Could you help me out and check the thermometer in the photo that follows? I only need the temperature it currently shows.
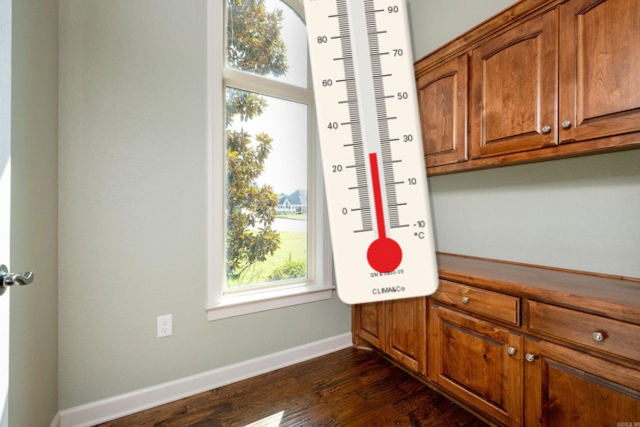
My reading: 25 °C
